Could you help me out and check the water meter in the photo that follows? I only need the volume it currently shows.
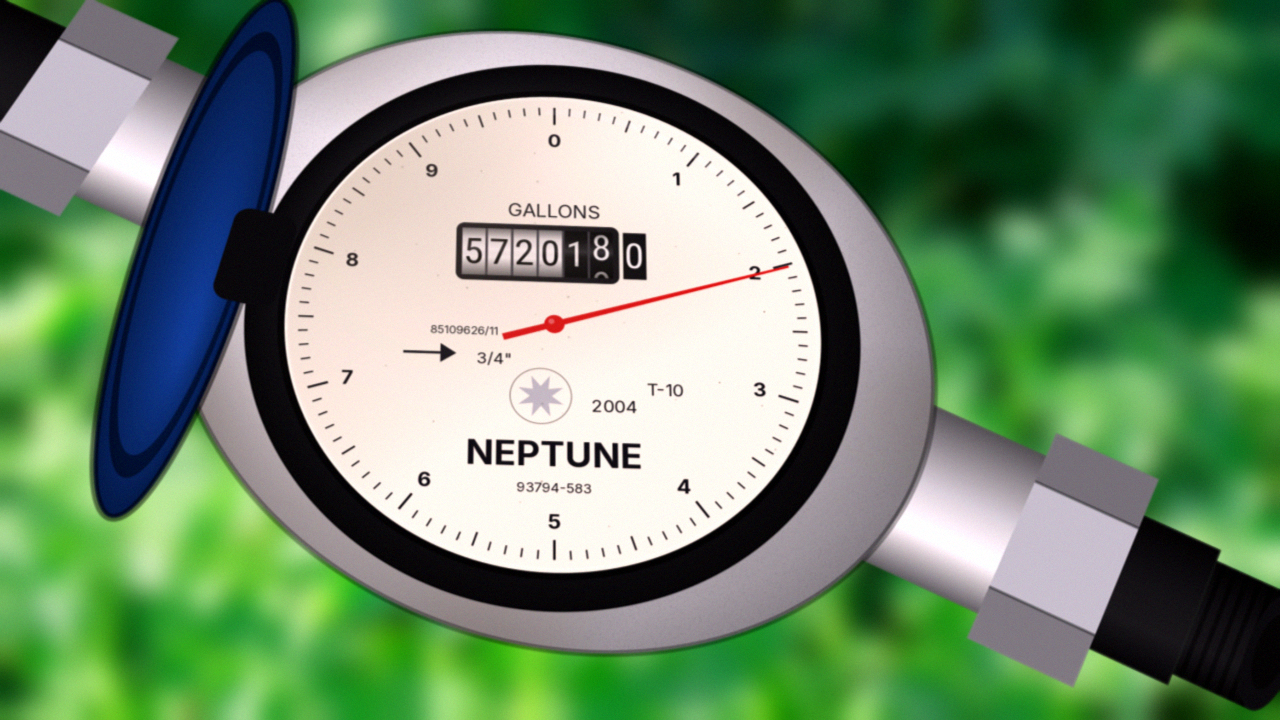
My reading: 5720182.0 gal
